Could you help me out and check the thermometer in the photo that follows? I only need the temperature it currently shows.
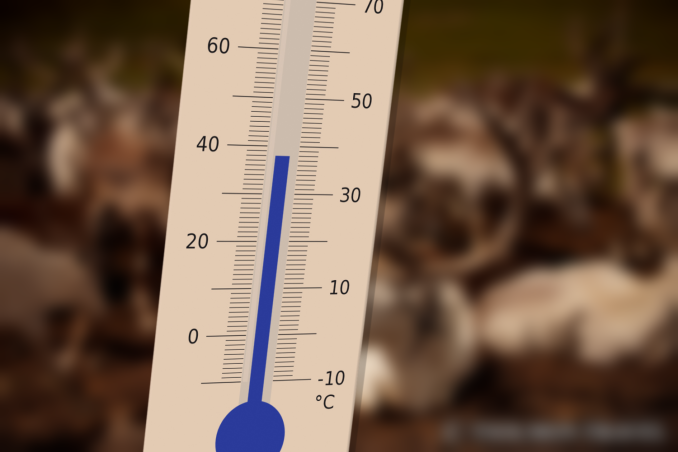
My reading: 38 °C
